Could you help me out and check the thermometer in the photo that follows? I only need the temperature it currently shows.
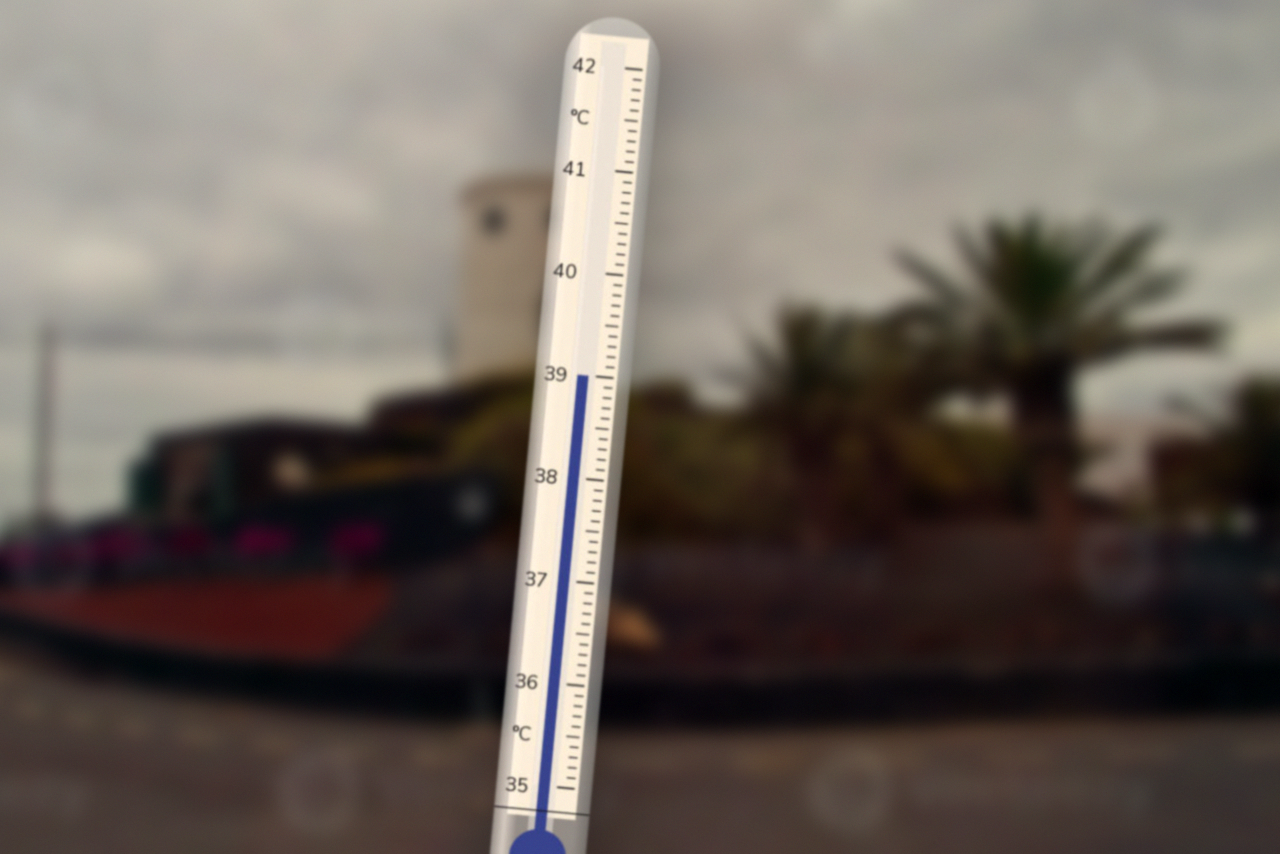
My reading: 39 °C
